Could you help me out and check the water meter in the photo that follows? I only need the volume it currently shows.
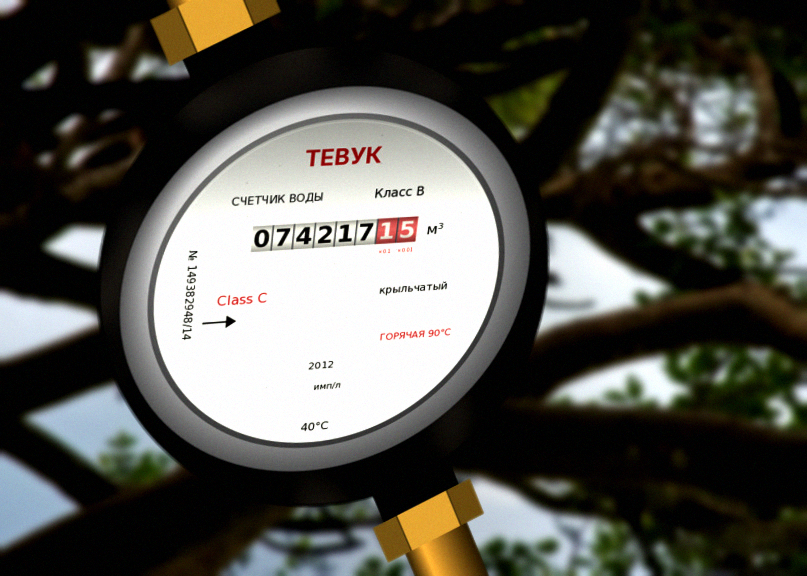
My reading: 74217.15 m³
